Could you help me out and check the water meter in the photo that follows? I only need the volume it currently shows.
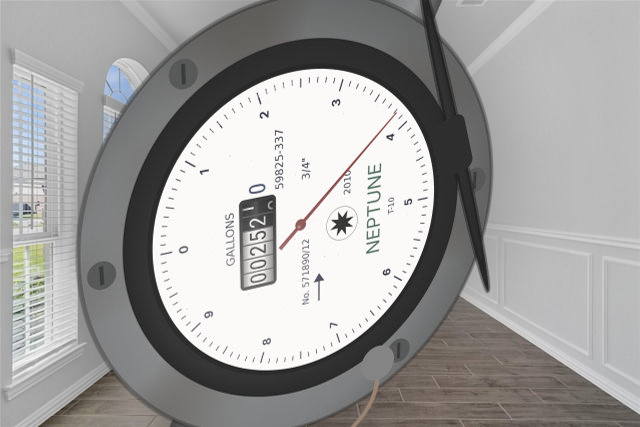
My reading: 25213.8 gal
